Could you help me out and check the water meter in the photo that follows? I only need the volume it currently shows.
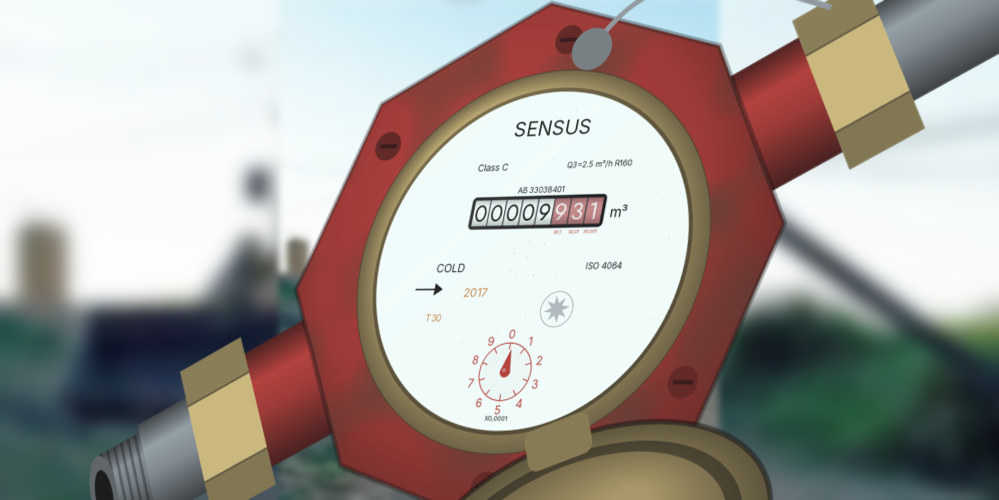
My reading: 9.9310 m³
